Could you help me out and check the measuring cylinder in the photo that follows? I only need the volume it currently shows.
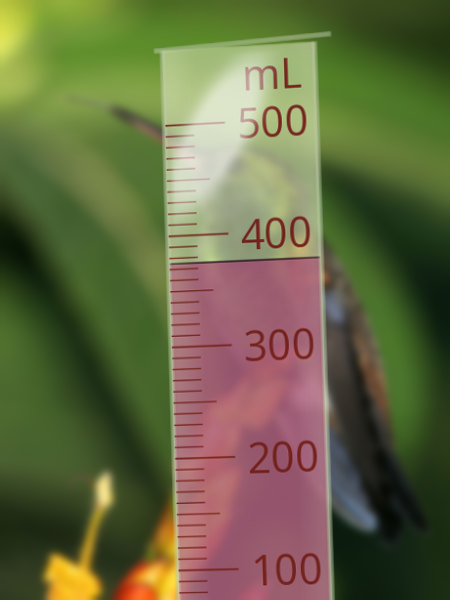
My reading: 375 mL
